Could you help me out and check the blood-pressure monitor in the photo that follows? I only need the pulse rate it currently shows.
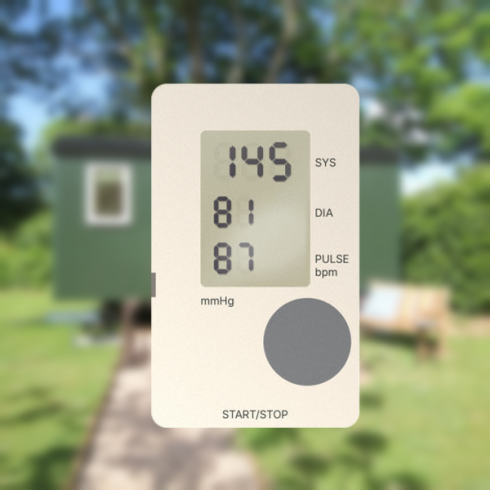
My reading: 87 bpm
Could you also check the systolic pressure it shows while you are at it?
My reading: 145 mmHg
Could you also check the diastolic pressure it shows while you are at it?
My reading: 81 mmHg
